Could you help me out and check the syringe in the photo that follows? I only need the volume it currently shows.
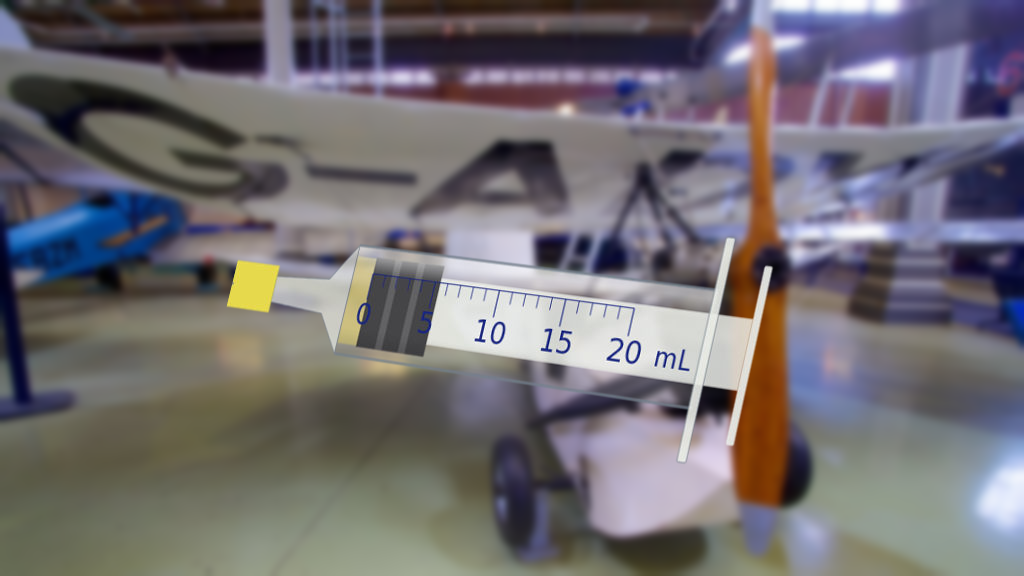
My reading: 0 mL
